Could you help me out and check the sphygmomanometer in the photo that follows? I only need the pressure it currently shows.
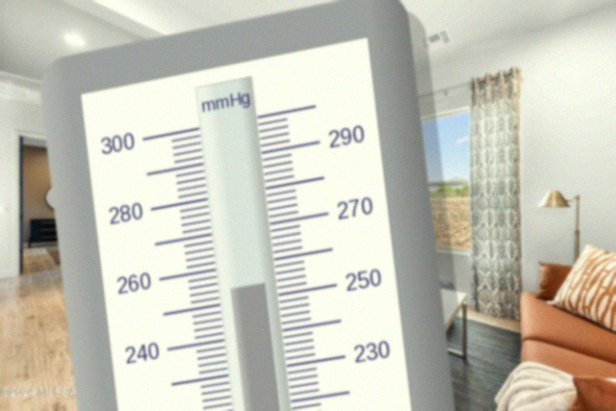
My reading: 254 mmHg
